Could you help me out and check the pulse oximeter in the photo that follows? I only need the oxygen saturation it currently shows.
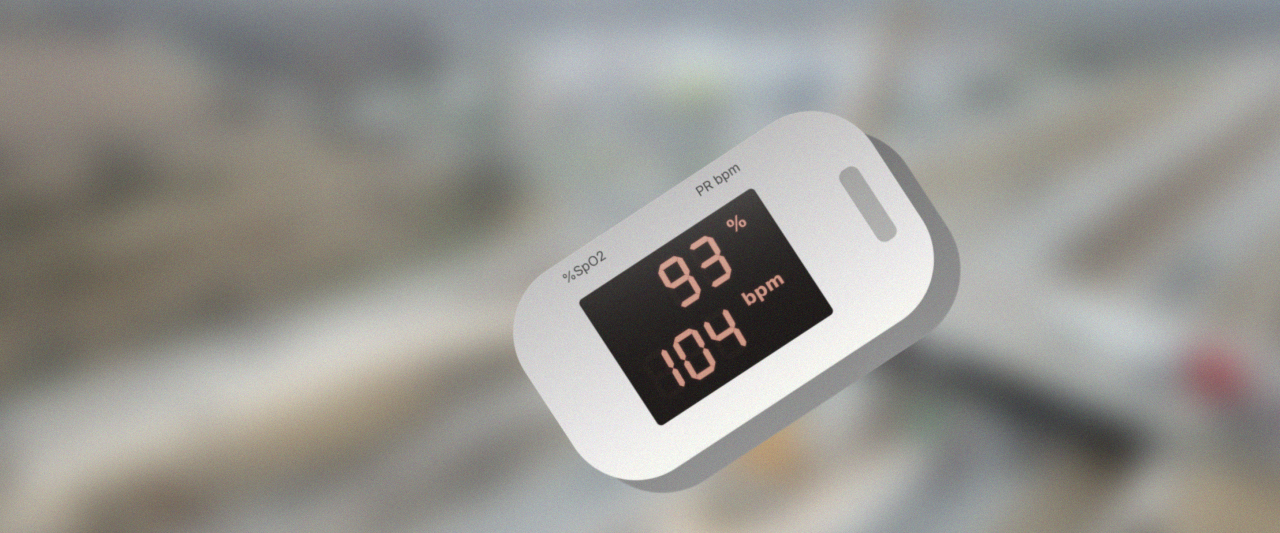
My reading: 93 %
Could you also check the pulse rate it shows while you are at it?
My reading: 104 bpm
